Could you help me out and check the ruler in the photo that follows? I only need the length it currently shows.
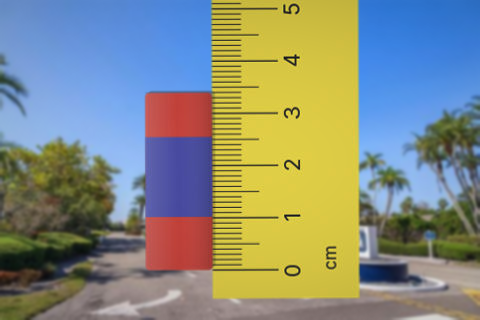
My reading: 3.4 cm
